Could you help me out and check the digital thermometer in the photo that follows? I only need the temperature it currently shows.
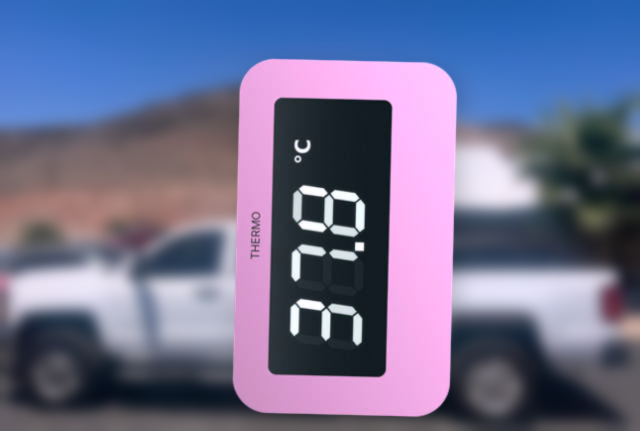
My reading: 37.8 °C
